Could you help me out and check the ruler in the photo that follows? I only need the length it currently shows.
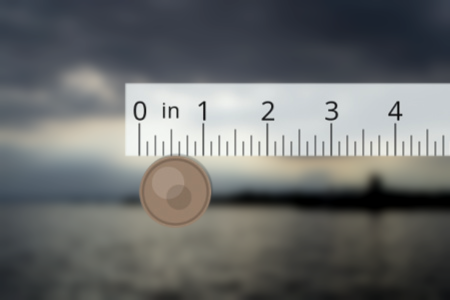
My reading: 1.125 in
